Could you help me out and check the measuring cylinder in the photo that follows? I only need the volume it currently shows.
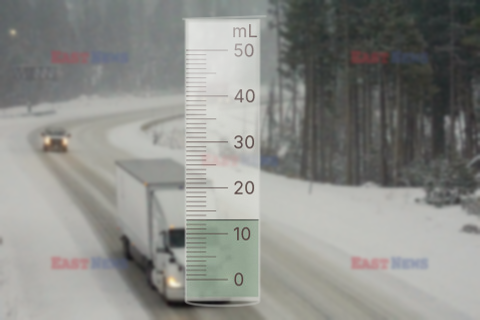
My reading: 13 mL
